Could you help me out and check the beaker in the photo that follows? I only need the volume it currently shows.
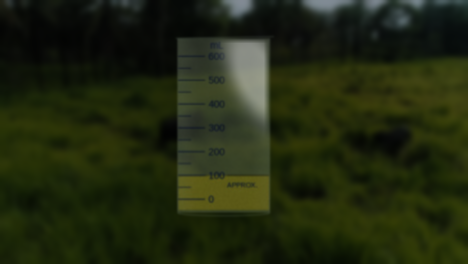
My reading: 100 mL
